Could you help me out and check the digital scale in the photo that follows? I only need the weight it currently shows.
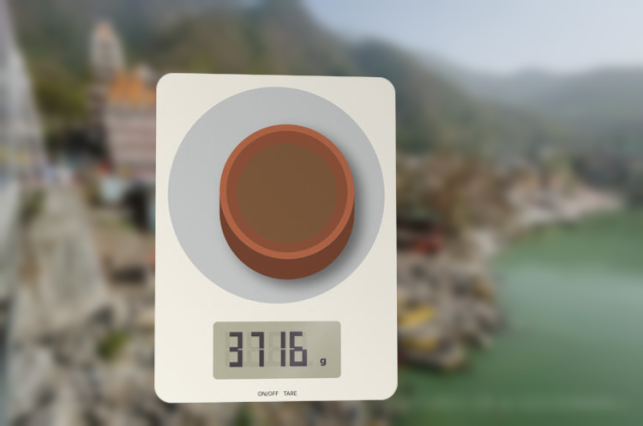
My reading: 3716 g
